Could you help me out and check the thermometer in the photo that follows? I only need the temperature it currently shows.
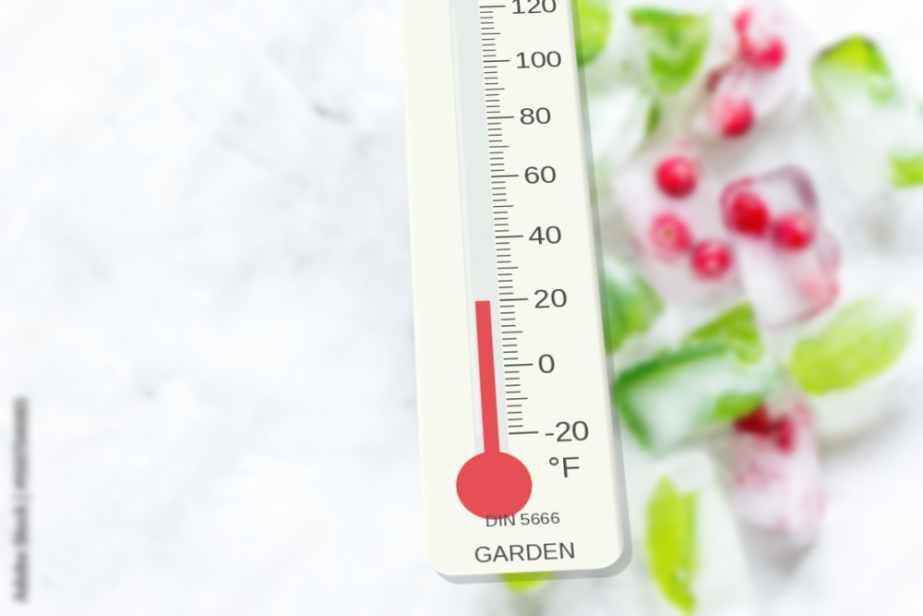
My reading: 20 °F
